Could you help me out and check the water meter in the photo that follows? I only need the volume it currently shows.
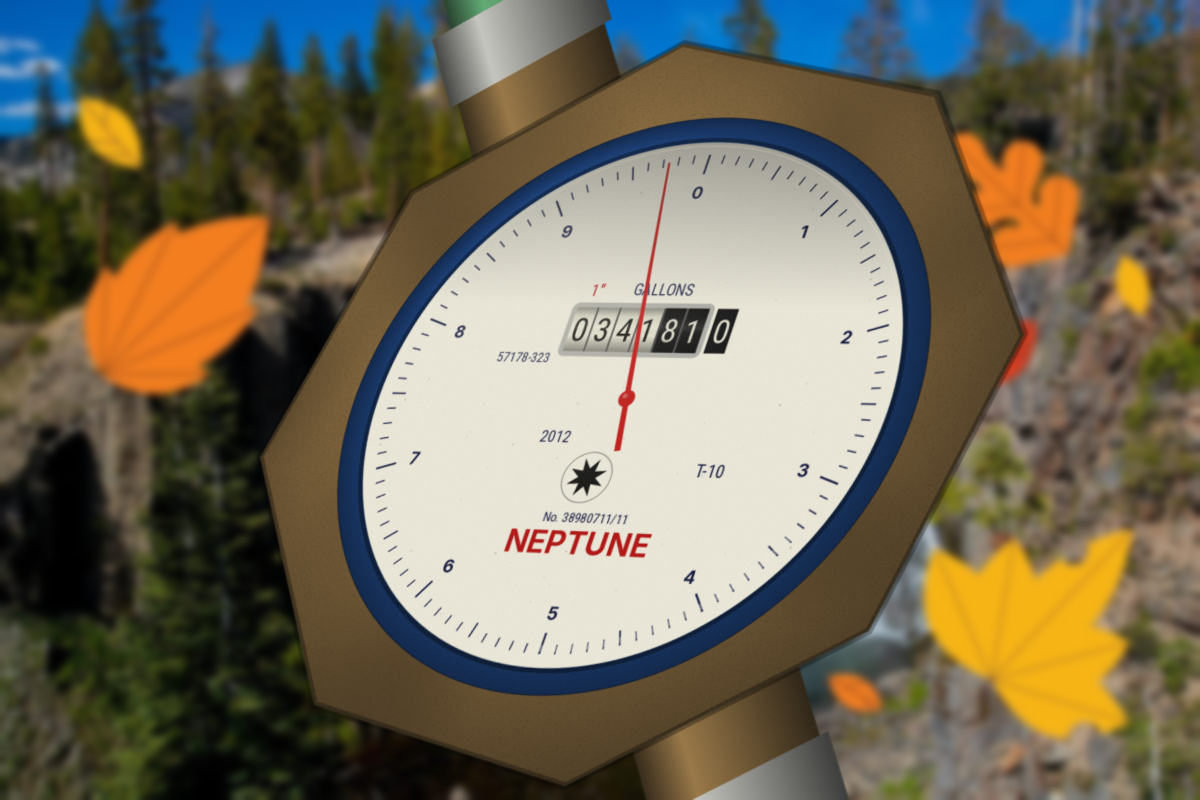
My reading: 341809.7 gal
